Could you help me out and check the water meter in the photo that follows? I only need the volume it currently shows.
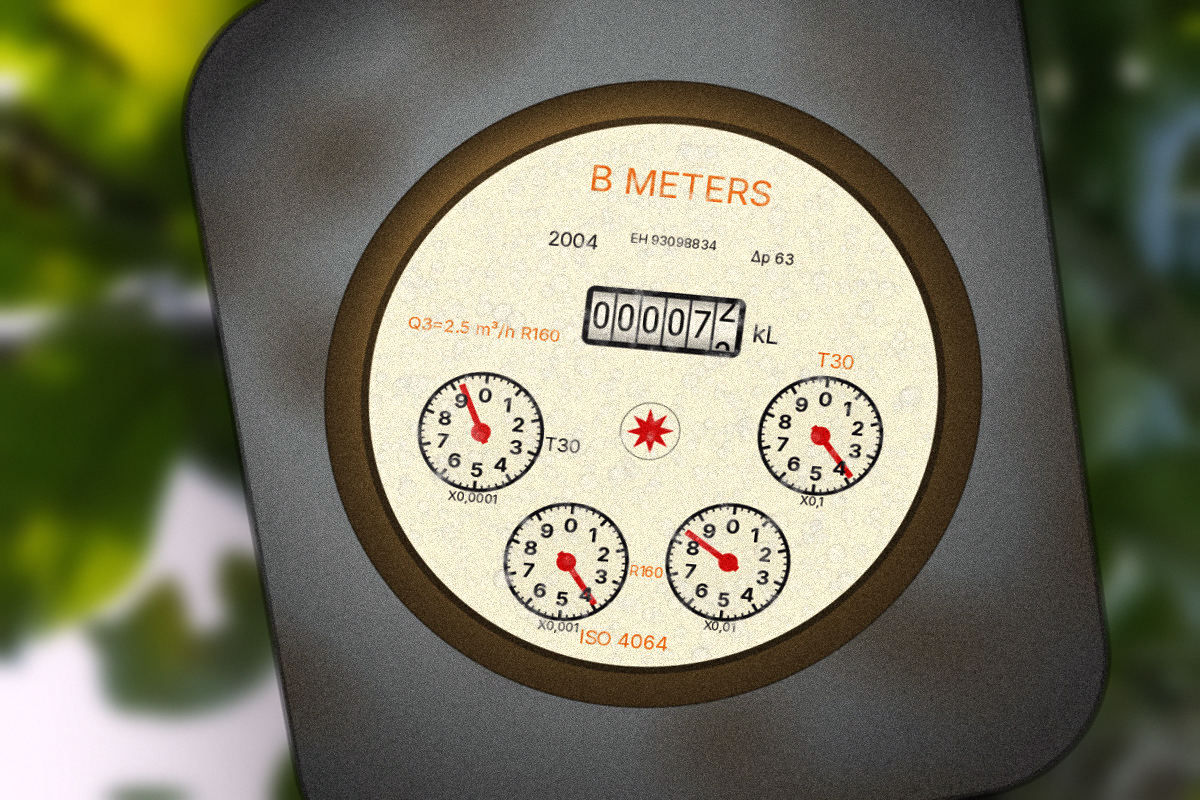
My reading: 72.3839 kL
